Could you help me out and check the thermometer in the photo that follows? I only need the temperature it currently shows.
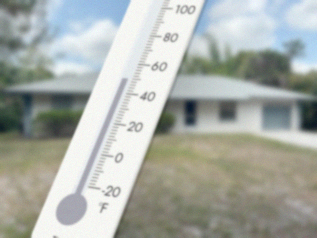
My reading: 50 °F
